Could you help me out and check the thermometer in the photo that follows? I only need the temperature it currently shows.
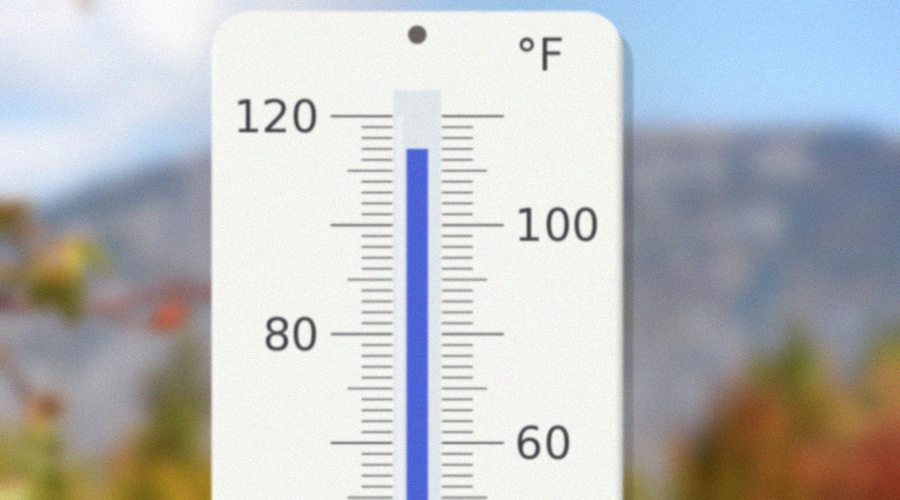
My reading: 114 °F
